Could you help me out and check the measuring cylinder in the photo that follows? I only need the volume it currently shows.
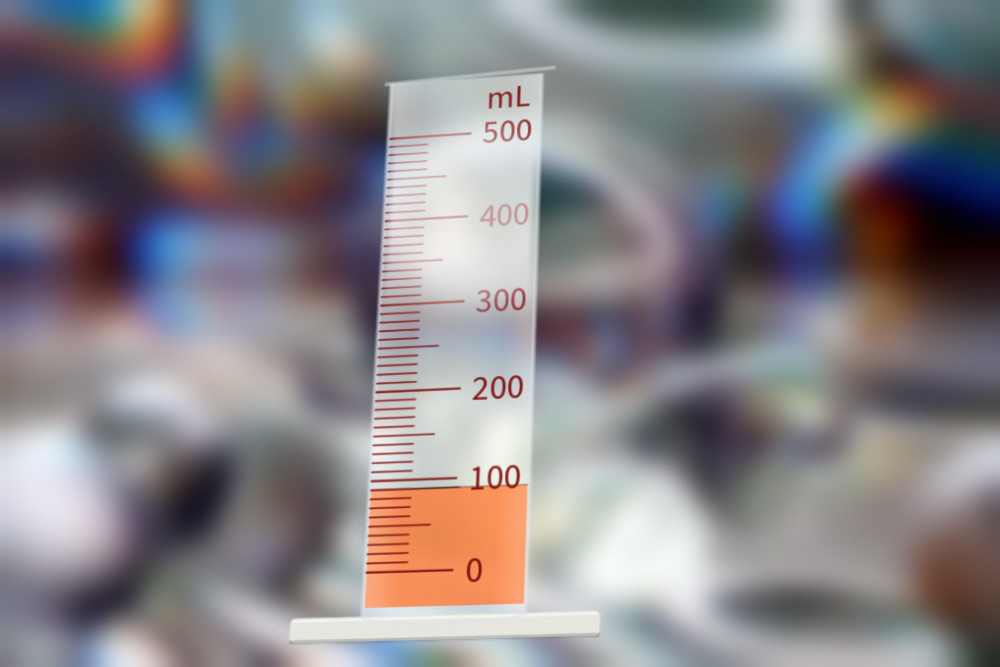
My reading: 90 mL
